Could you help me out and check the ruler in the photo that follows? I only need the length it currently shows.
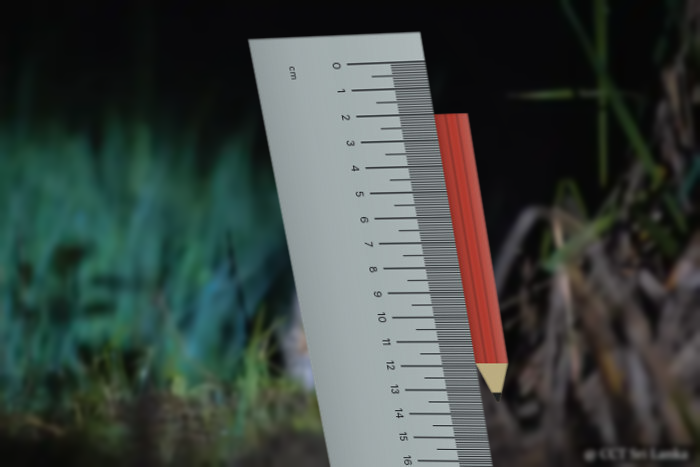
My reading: 11.5 cm
